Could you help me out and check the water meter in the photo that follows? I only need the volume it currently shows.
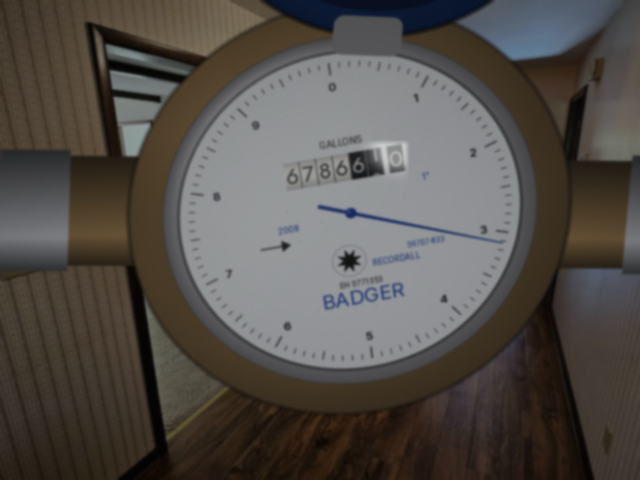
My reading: 6786613.1 gal
